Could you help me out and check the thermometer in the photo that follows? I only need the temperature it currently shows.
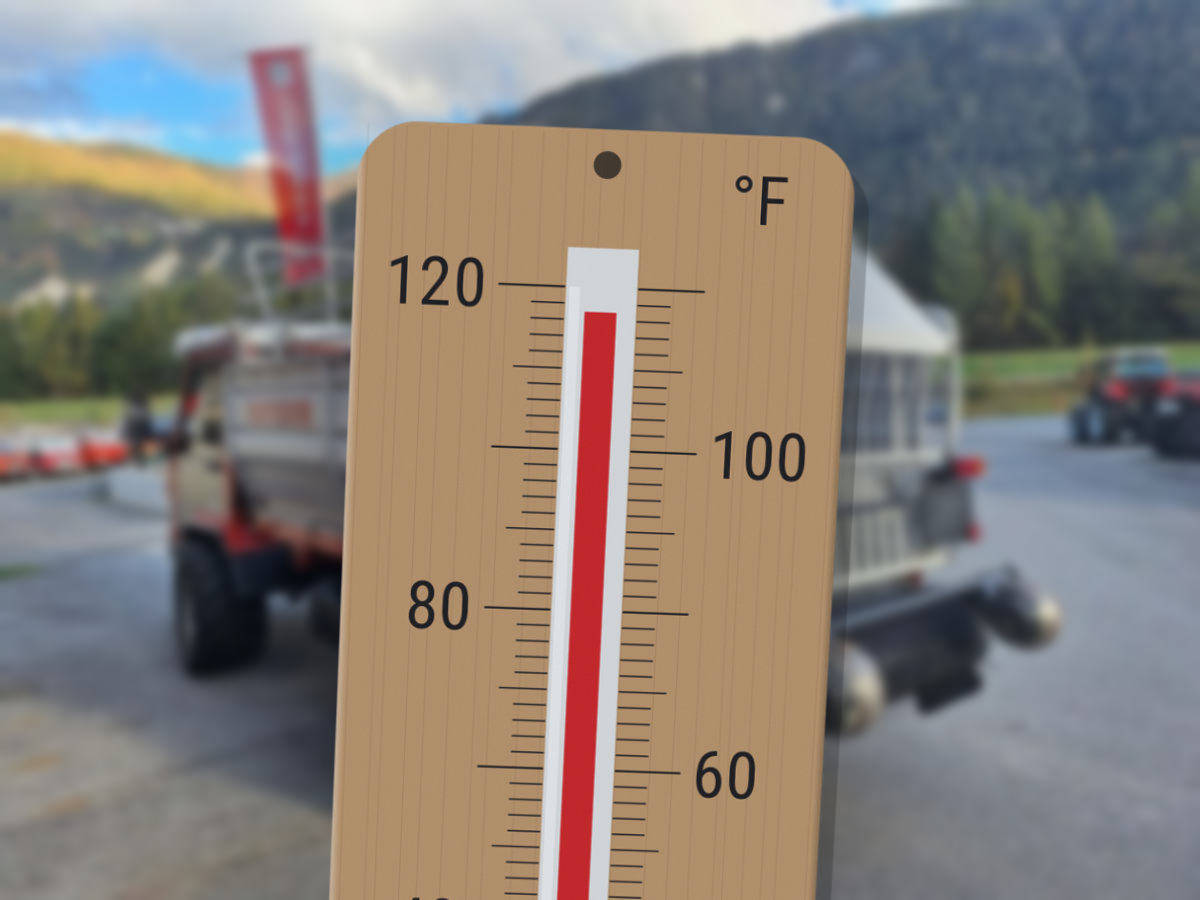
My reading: 117 °F
